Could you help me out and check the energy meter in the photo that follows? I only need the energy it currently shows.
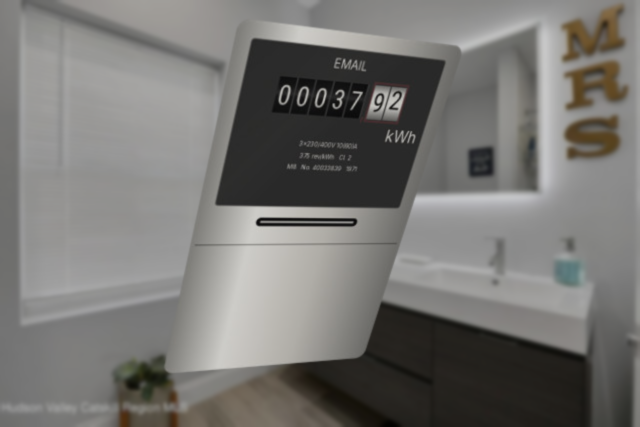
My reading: 37.92 kWh
